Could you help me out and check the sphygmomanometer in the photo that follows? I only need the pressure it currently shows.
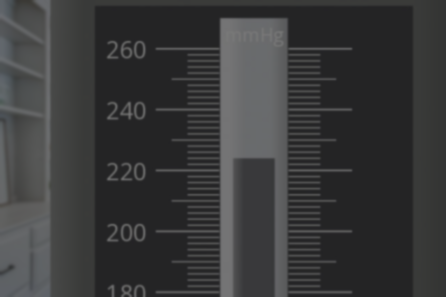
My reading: 224 mmHg
